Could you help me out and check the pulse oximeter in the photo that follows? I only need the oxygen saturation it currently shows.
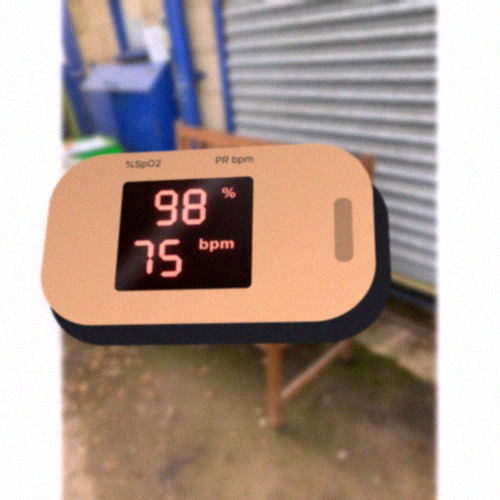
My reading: 98 %
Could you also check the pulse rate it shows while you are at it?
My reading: 75 bpm
